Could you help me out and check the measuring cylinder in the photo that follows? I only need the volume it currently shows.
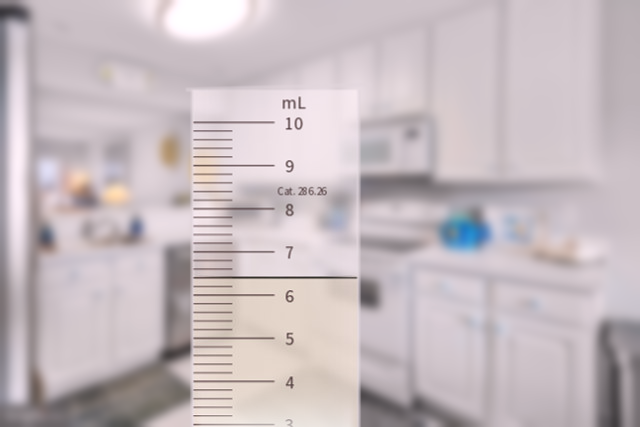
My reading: 6.4 mL
